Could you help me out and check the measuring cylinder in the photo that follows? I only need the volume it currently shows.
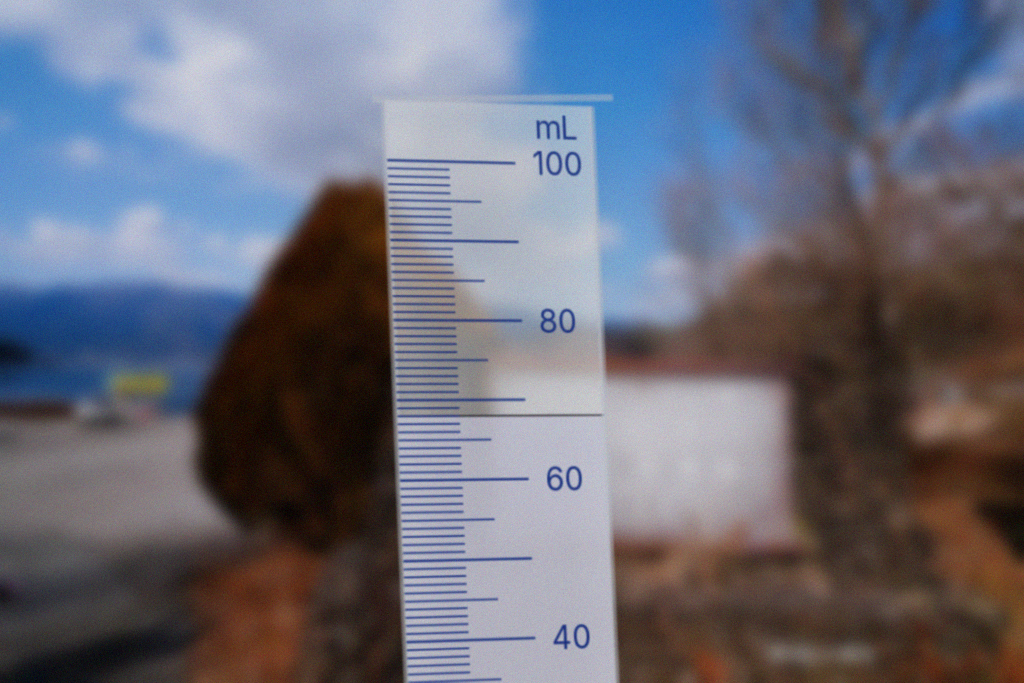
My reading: 68 mL
